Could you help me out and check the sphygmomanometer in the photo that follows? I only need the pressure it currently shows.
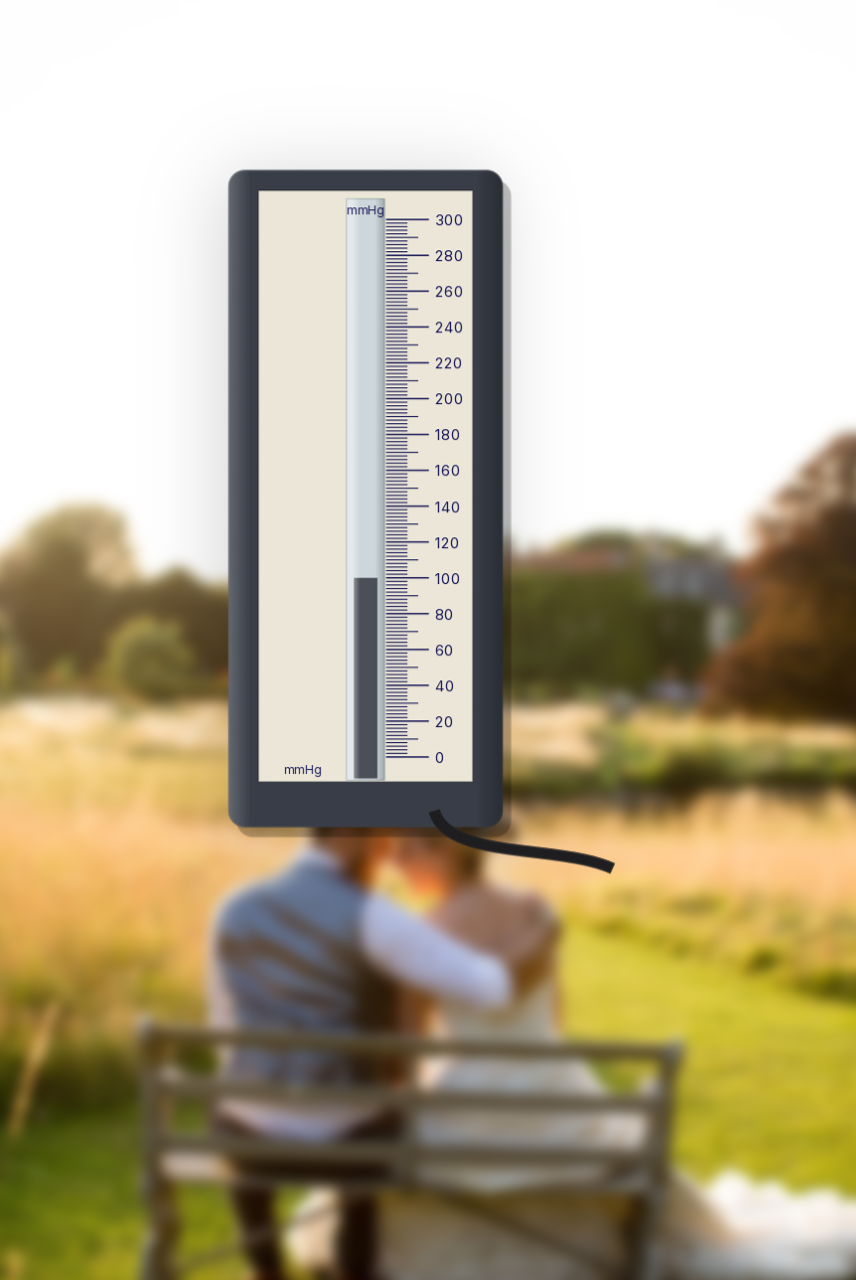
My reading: 100 mmHg
